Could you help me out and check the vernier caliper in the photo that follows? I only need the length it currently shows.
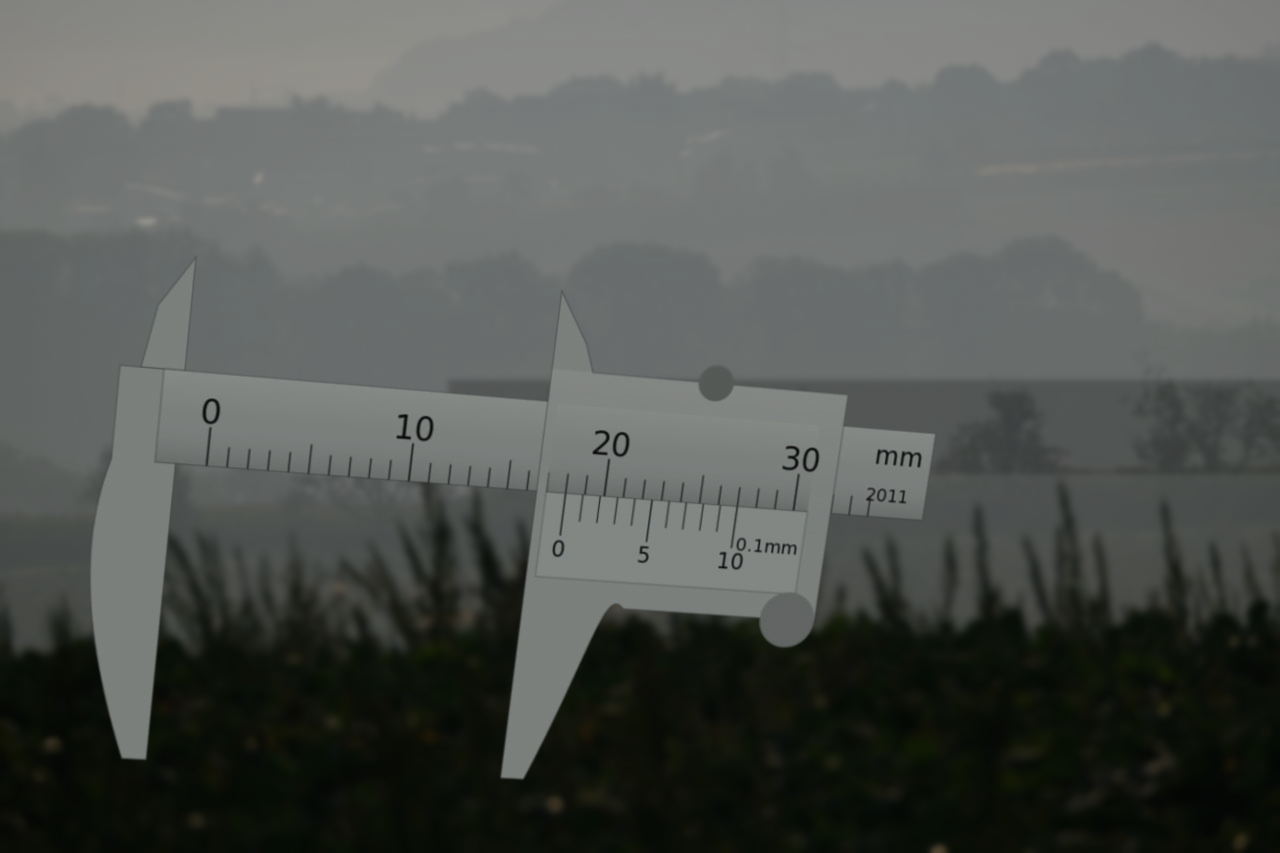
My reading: 18.0 mm
